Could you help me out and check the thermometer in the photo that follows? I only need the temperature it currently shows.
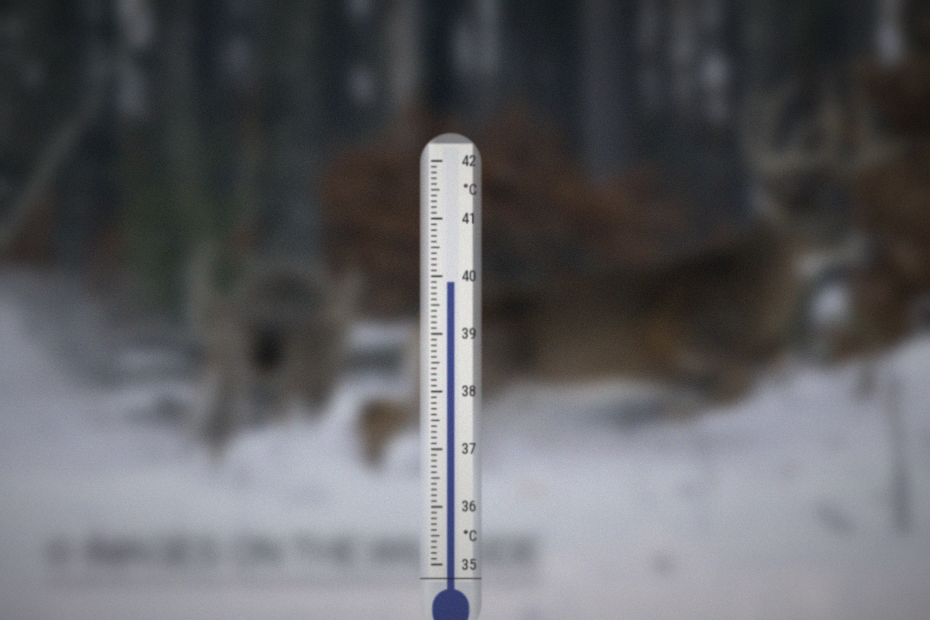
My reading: 39.9 °C
